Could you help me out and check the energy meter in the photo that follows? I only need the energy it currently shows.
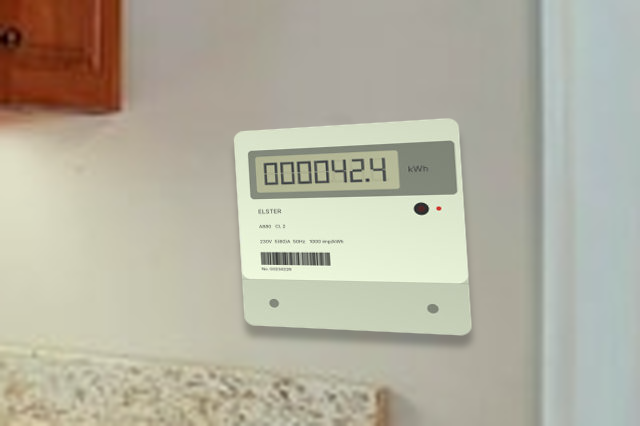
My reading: 42.4 kWh
